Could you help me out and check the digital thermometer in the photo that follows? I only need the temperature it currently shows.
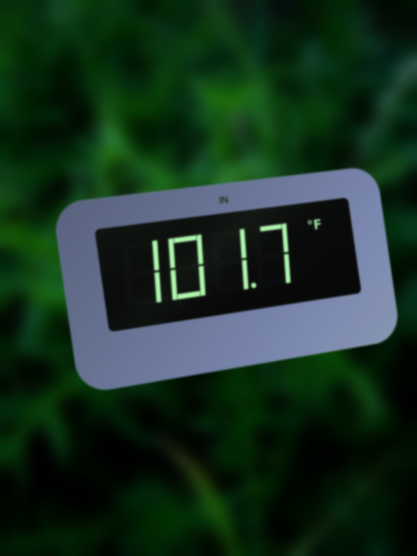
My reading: 101.7 °F
